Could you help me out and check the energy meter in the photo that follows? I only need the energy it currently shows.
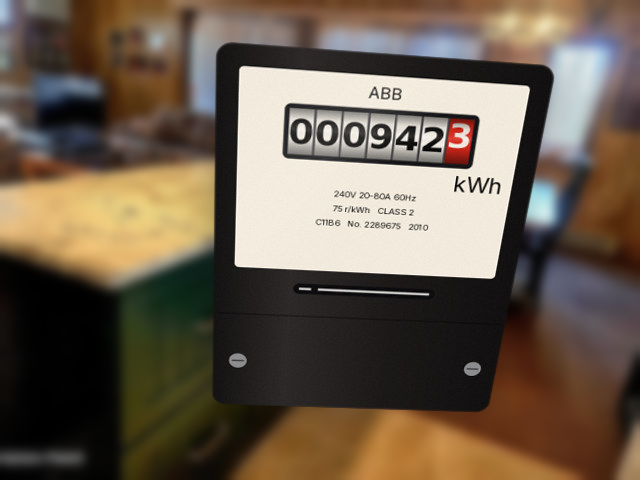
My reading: 942.3 kWh
